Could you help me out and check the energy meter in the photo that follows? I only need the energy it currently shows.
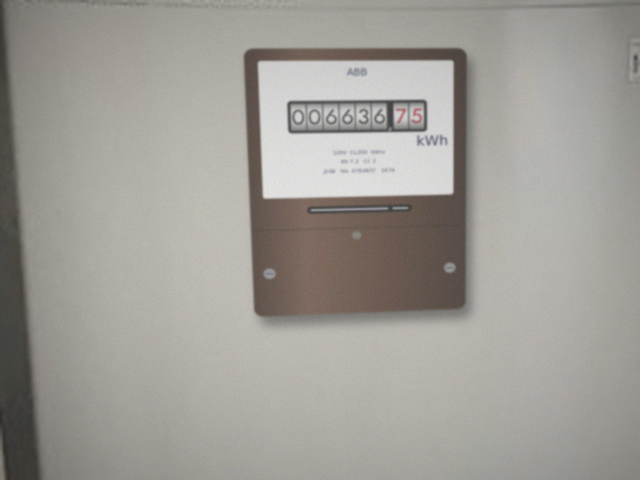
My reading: 6636.75 kWh
